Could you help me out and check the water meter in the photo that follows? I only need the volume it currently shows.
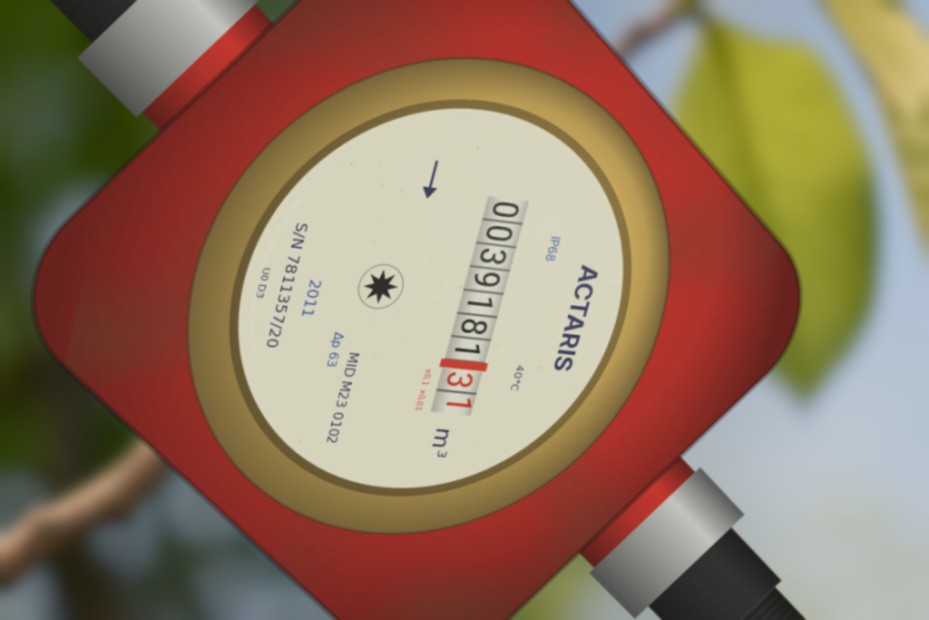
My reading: 39181.31 m³
